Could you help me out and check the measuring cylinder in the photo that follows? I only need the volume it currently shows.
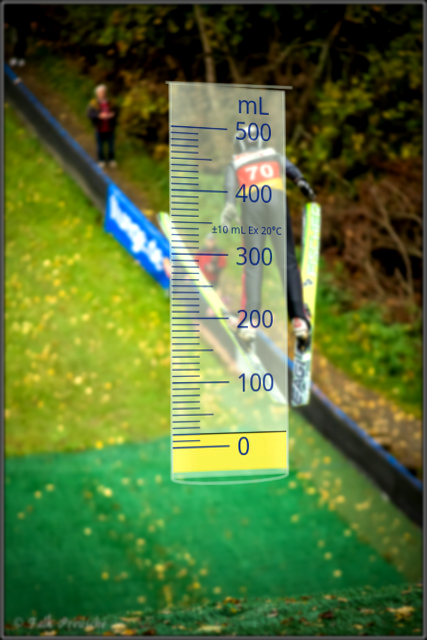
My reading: 20 mL
